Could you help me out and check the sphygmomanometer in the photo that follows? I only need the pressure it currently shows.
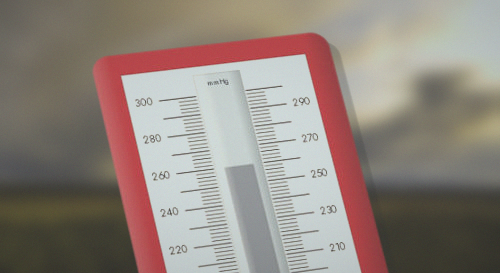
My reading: 260 mmHg
